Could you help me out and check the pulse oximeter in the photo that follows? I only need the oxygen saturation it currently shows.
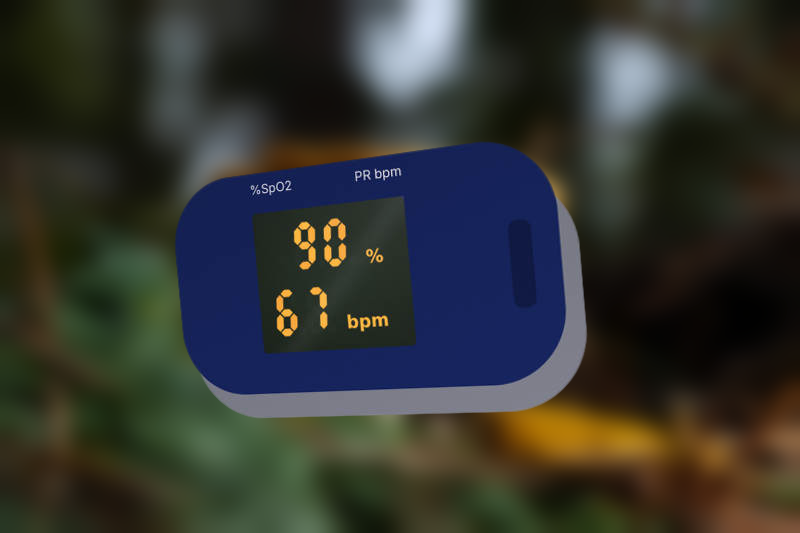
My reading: 90 %
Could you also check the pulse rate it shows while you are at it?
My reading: 67 bpm
